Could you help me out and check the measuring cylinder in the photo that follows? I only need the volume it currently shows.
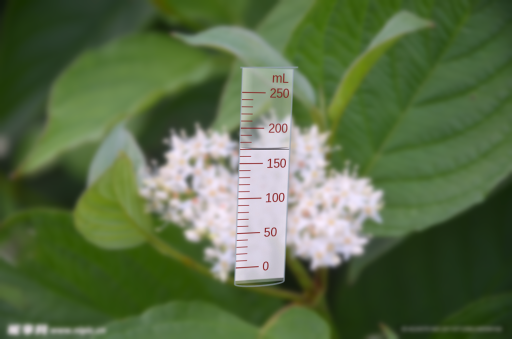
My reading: 170 mL
